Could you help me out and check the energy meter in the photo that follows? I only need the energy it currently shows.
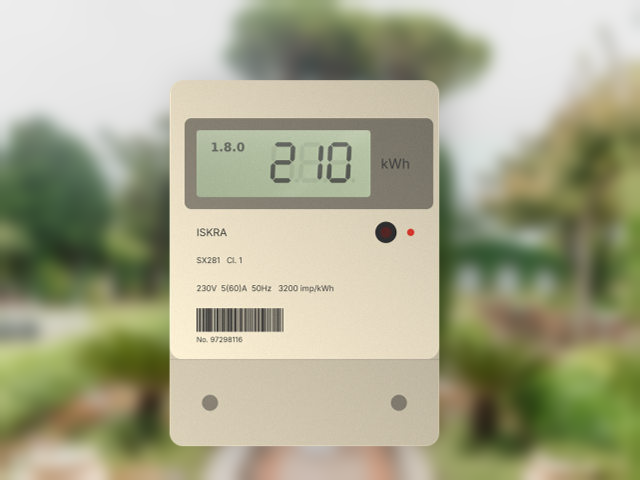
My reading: 210 kWh
